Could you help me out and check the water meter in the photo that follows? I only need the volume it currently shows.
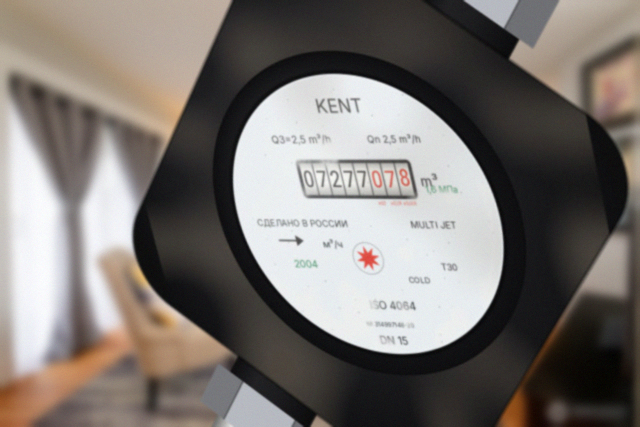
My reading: 7277.078 m³
